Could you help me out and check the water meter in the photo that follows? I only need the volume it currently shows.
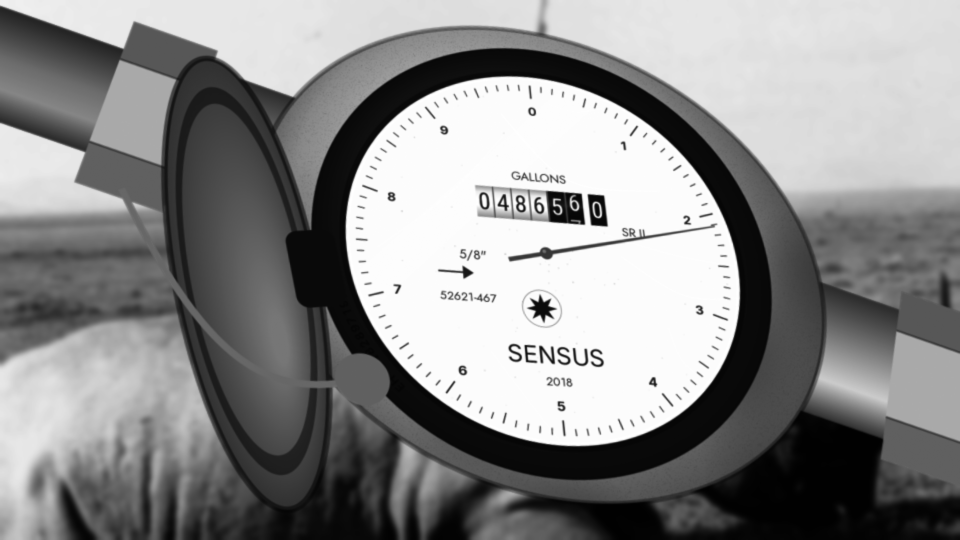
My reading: 486562.1 gal
